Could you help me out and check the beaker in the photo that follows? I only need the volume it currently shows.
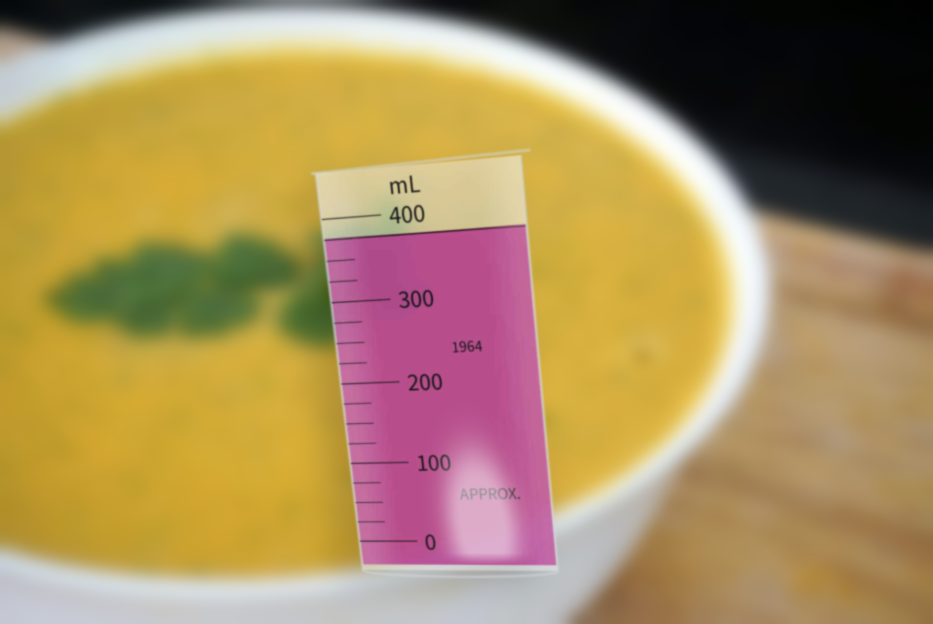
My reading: 375 mL
